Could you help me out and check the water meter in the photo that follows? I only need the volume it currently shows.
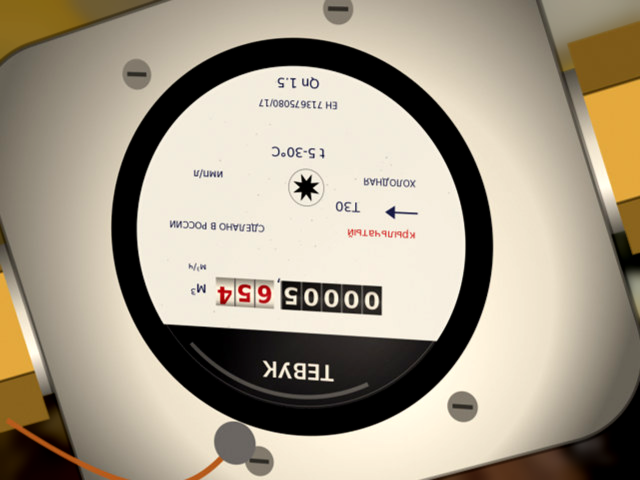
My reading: 5.654 m³
